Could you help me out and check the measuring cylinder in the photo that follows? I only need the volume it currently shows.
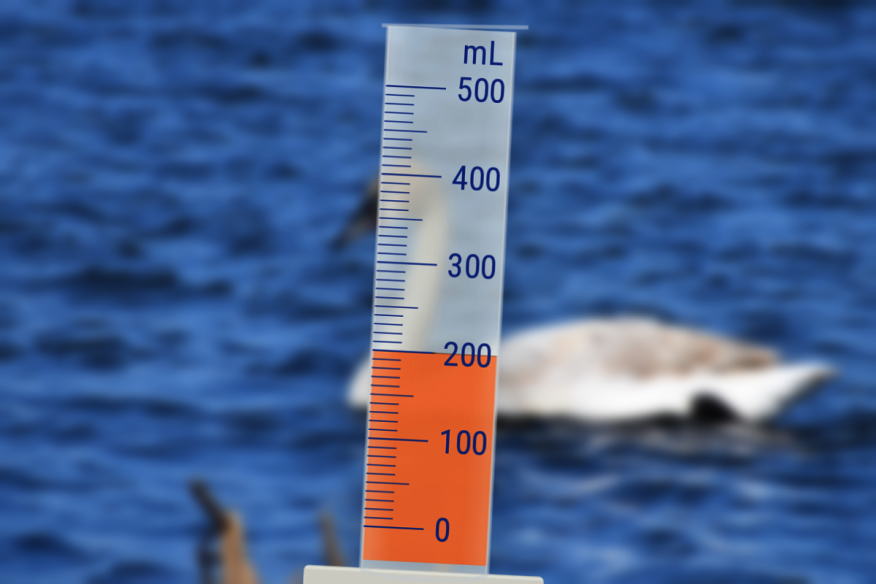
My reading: 200 mL
